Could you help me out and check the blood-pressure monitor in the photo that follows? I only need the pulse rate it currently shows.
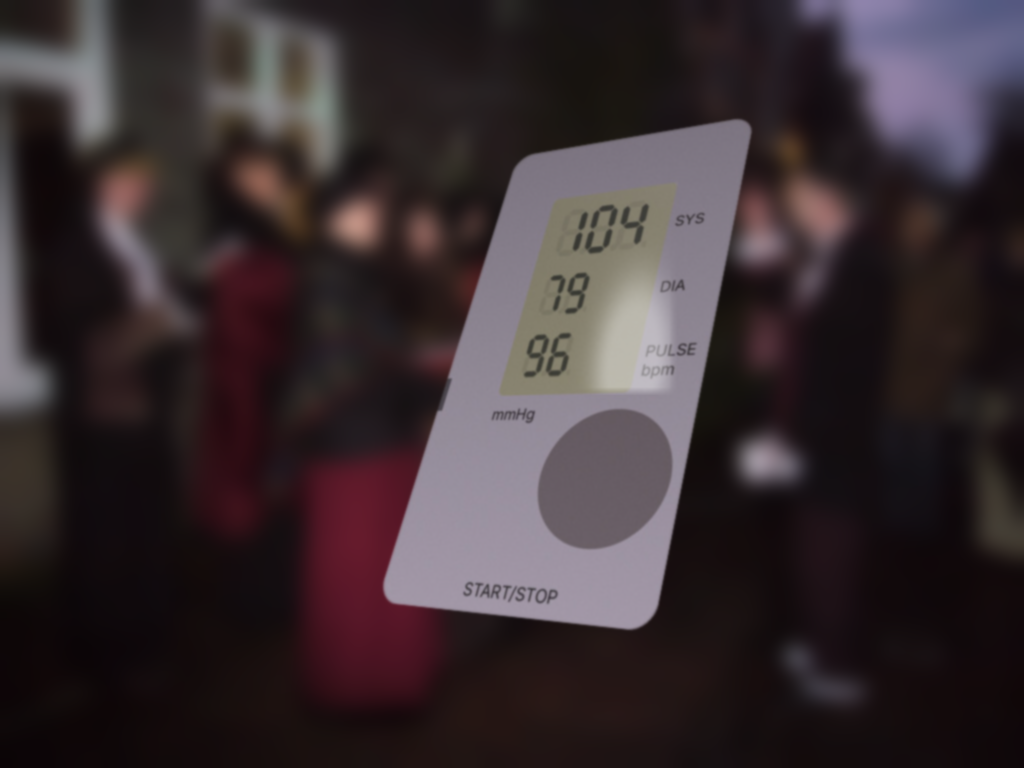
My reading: 96 bpm
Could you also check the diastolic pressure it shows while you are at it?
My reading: 79 mmHg
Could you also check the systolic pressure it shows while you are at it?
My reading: 104 mmHg
